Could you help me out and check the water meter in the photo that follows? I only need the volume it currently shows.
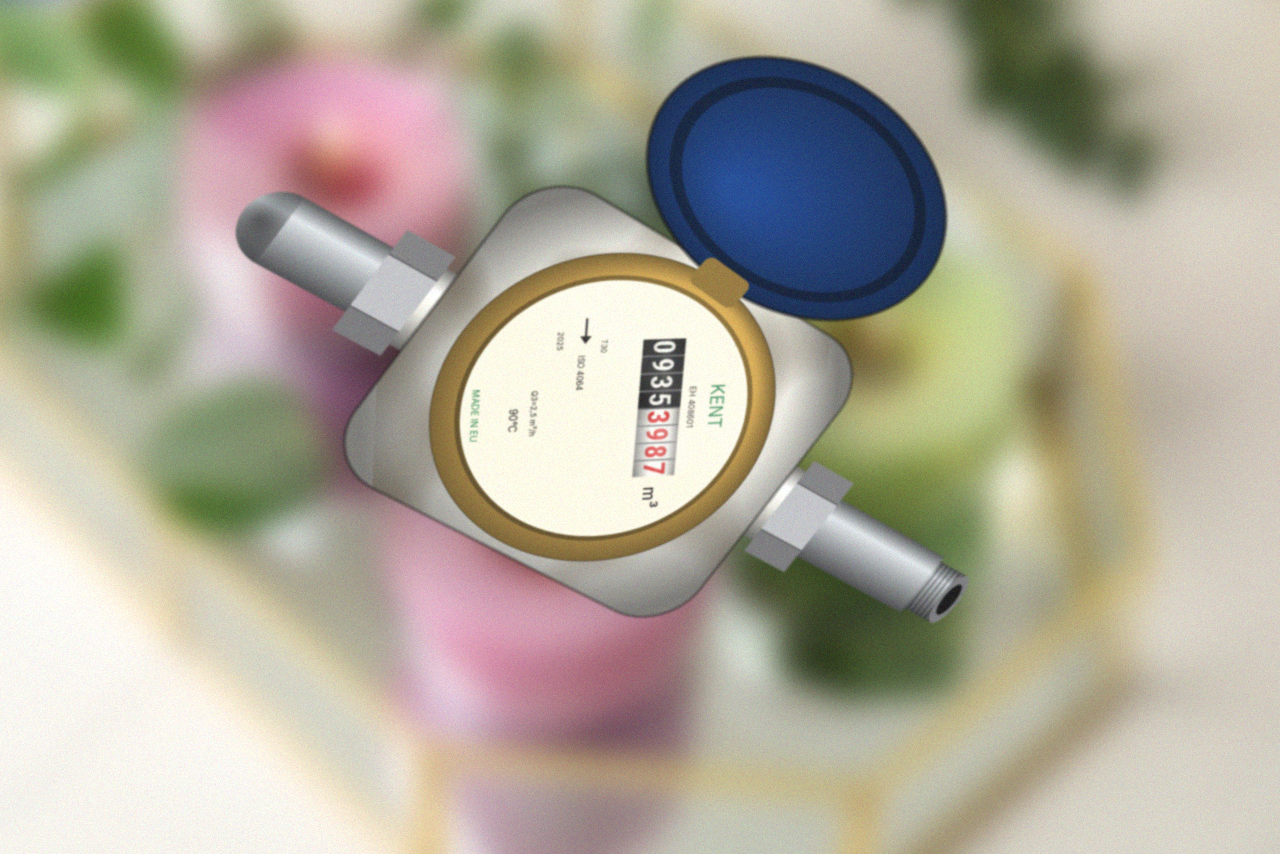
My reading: 935.3987 m³
